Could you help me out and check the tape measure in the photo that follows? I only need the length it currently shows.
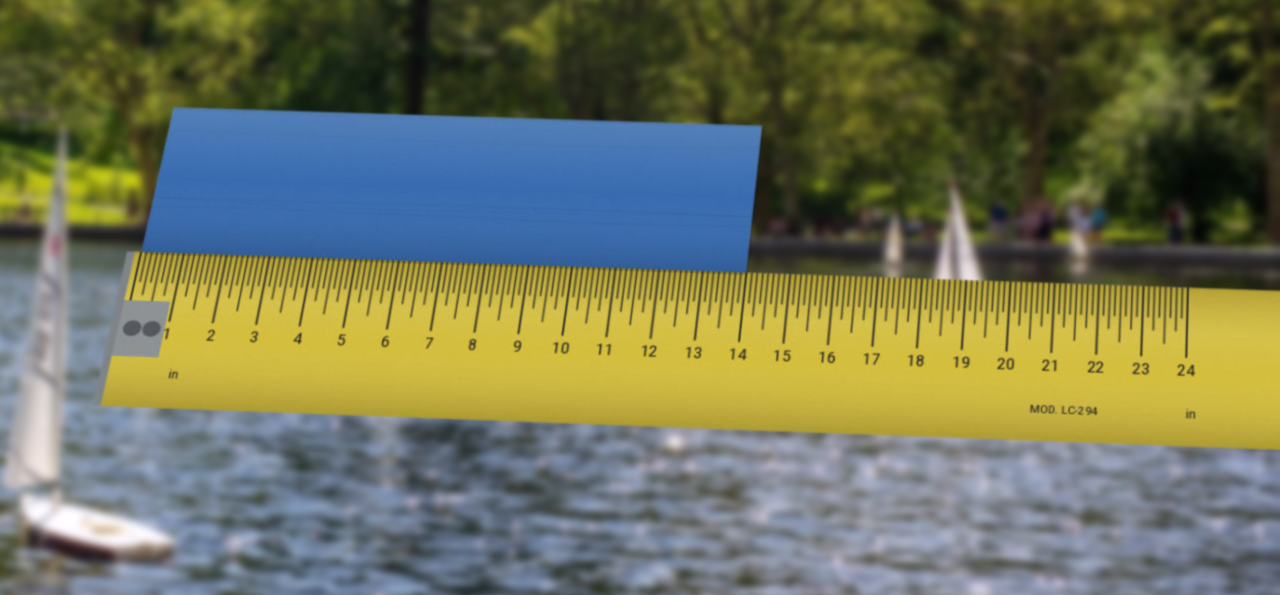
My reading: 14 in
